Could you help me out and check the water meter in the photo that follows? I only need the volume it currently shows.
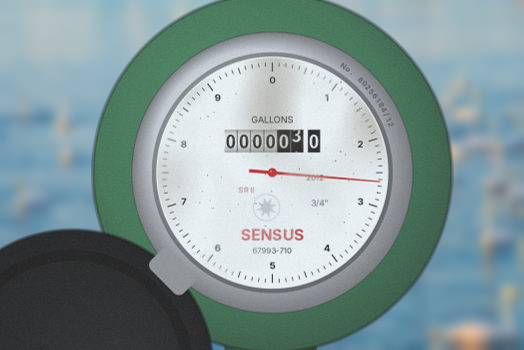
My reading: 32.6 gal
